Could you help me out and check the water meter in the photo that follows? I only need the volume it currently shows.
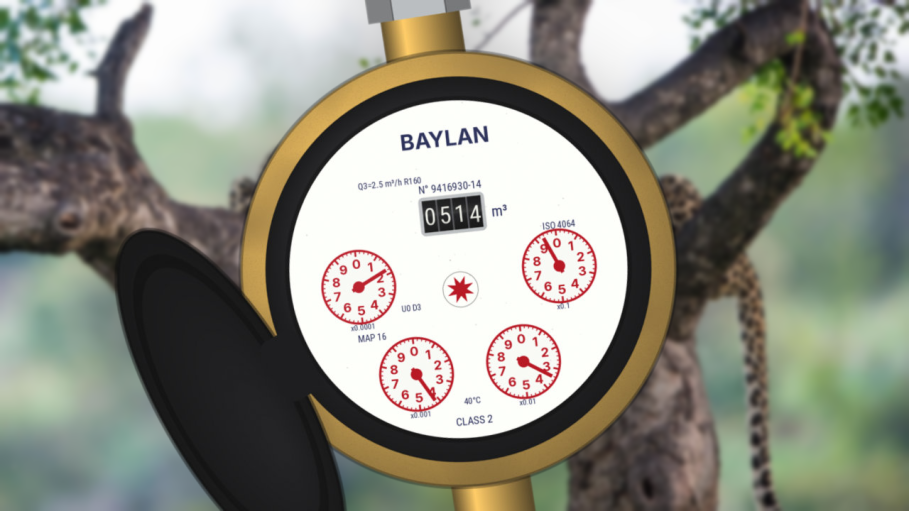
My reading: 513.9341 m³
